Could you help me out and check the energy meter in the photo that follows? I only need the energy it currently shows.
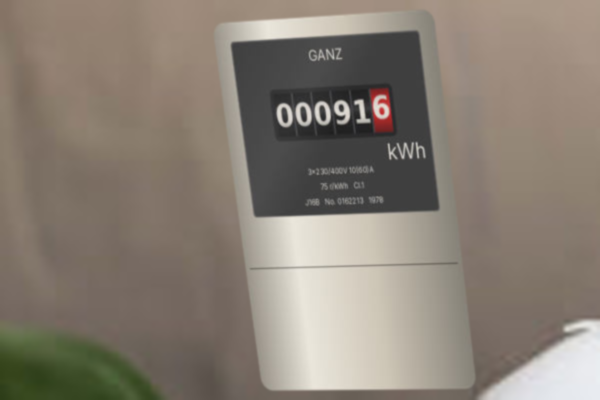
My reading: 91.6 kWh
